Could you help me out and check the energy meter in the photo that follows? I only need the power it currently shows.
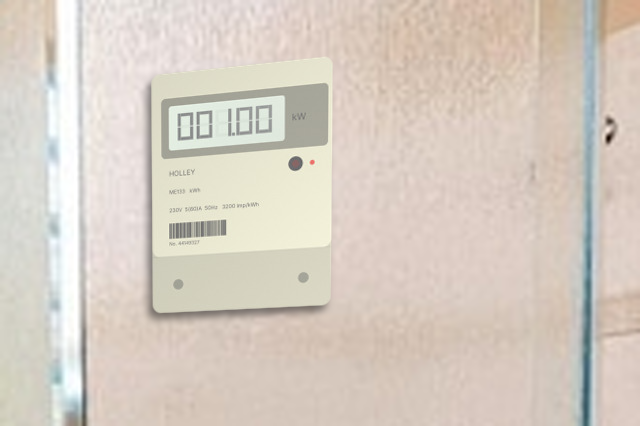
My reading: 1.00 kW
